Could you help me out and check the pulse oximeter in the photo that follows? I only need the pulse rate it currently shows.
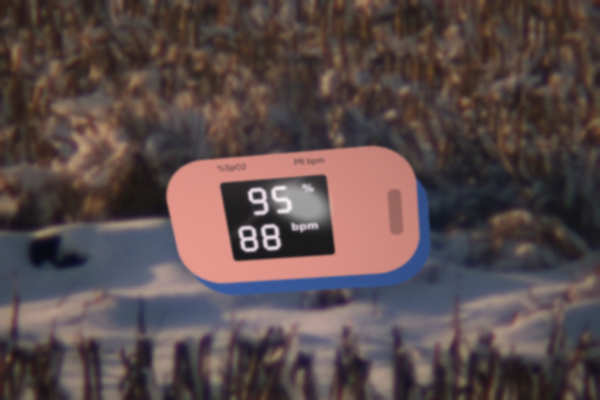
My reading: 88 bpm
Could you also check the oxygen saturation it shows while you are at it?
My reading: 95 %
